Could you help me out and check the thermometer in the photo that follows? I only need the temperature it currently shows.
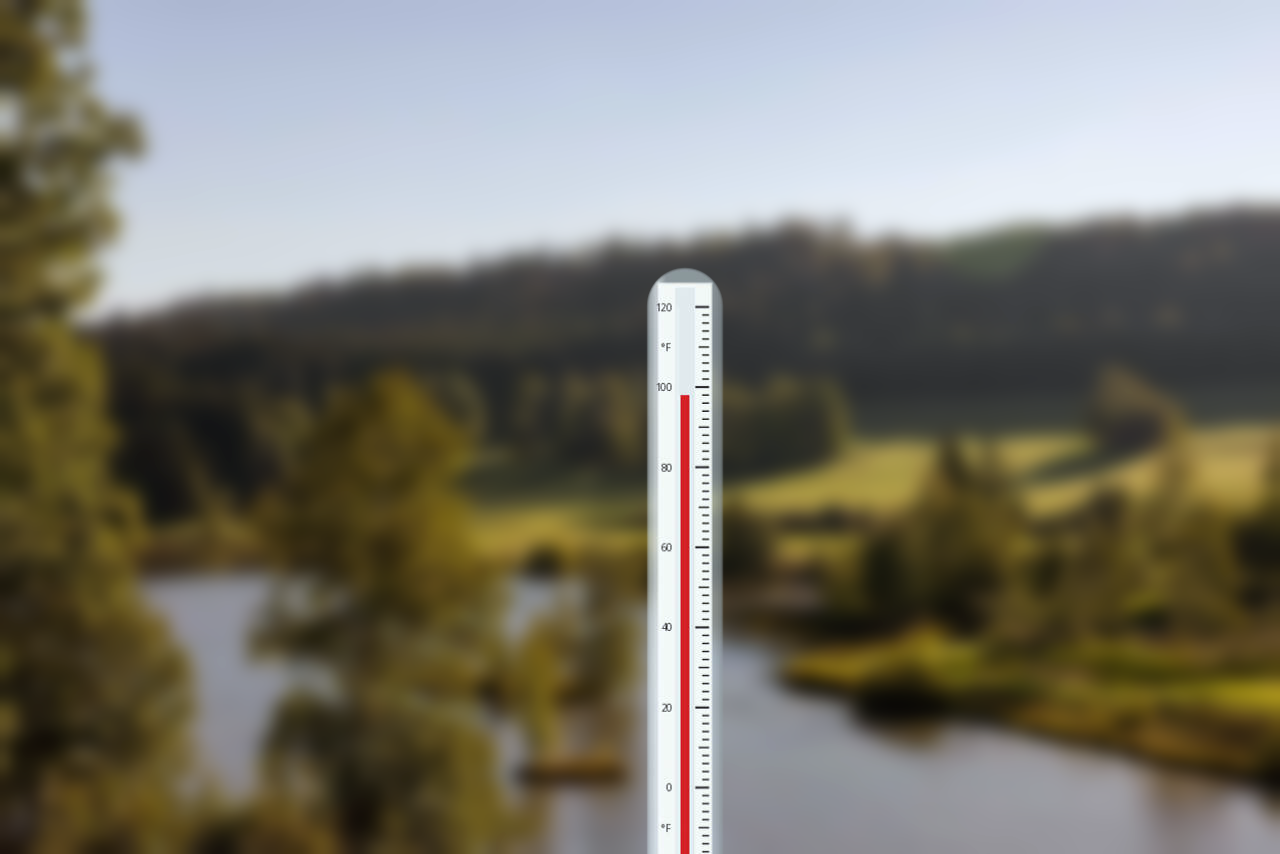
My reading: 98 °F
